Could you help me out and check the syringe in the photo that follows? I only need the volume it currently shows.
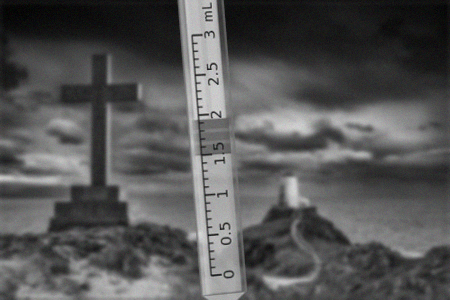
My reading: 1.5 mL
